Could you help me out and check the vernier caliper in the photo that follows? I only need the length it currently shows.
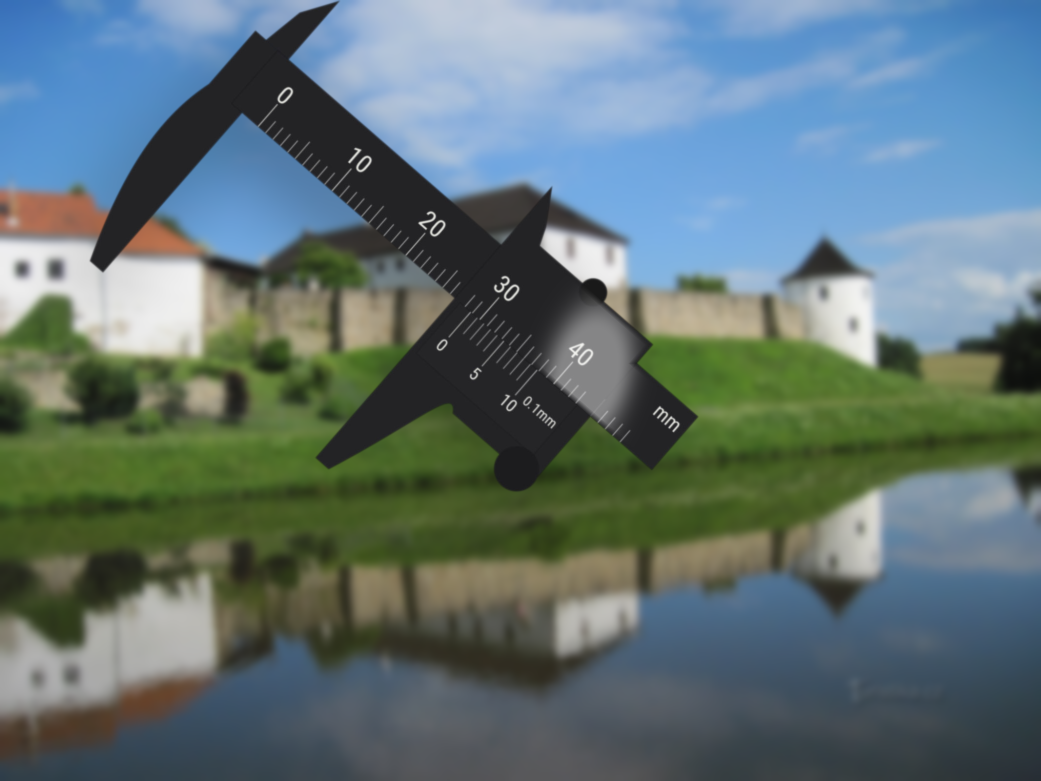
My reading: 28.8 mm
